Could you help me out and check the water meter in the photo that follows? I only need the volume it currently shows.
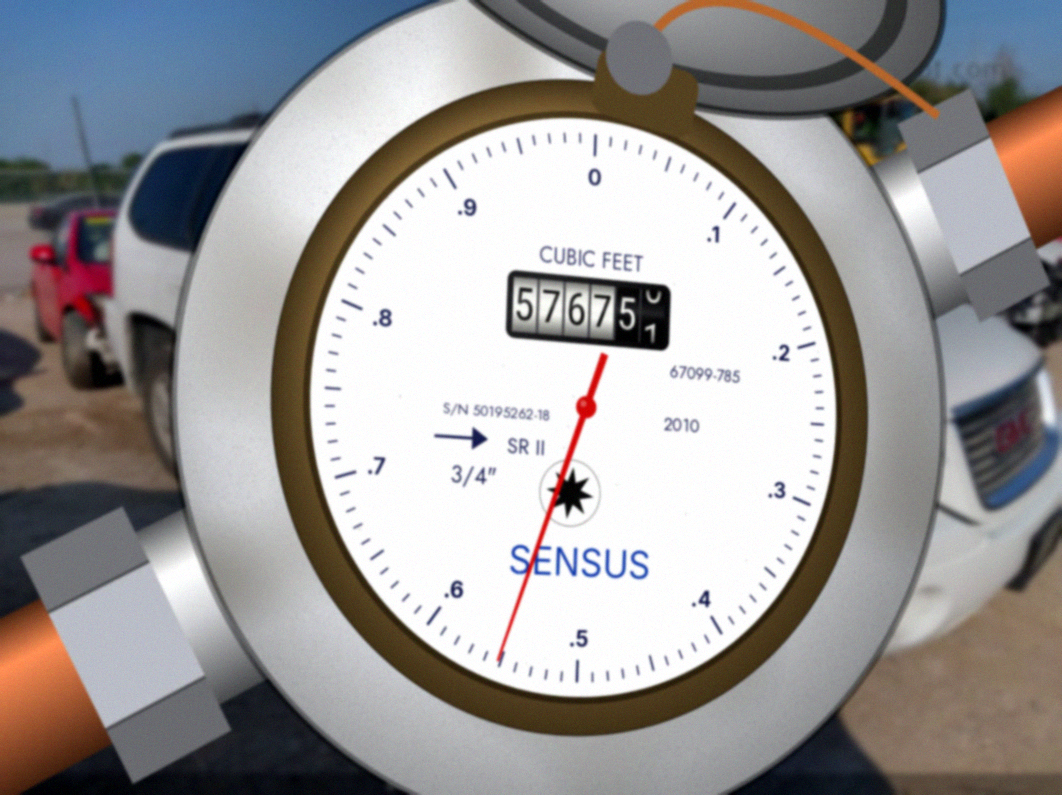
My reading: 576750.55 ft³
